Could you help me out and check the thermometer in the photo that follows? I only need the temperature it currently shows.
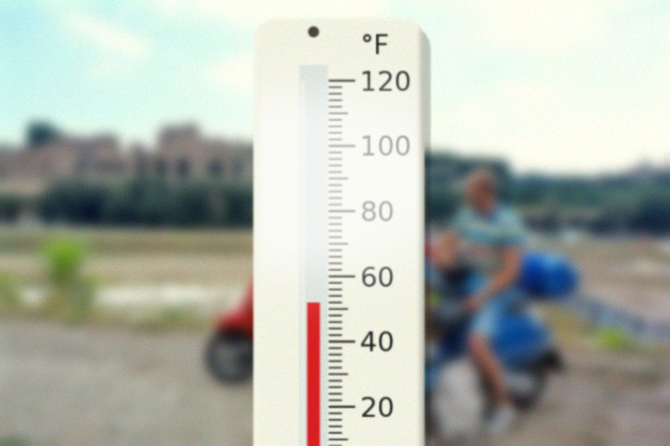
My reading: 52 °F
